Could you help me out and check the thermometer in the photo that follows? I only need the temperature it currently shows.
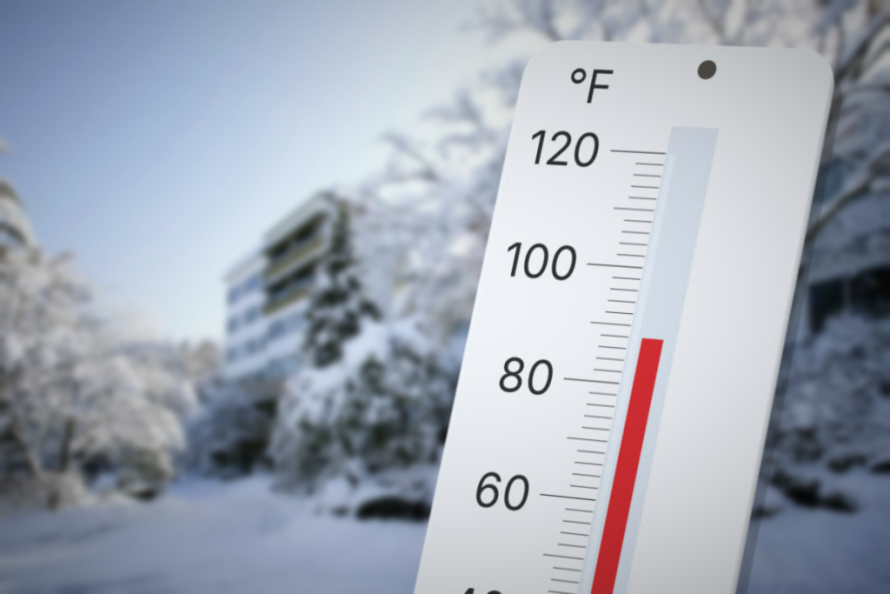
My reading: 88 °F
